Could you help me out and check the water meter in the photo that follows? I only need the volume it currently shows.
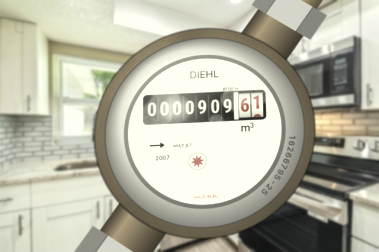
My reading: 909.61 m³
